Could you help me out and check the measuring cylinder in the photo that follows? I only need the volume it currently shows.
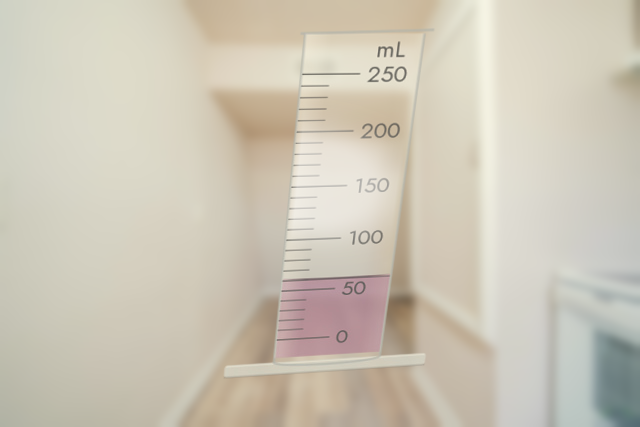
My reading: 60 mL
